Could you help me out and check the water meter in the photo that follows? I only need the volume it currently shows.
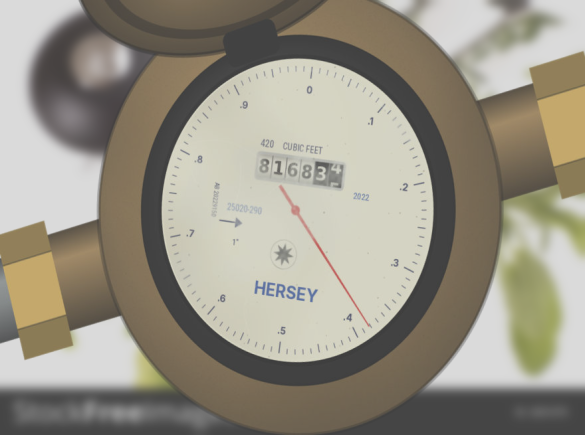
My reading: 816834.38 ft³
